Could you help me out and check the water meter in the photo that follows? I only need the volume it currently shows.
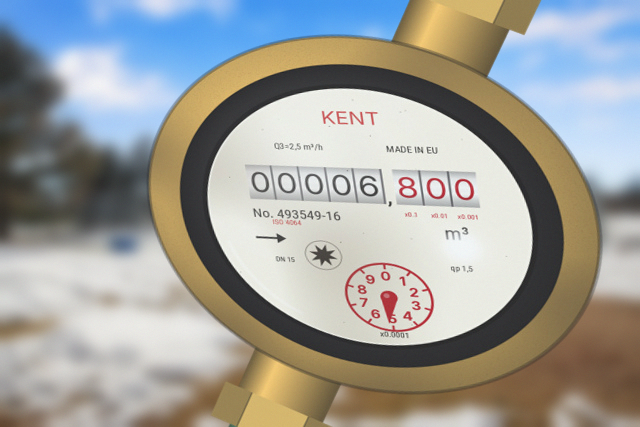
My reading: 6.8005 m³
